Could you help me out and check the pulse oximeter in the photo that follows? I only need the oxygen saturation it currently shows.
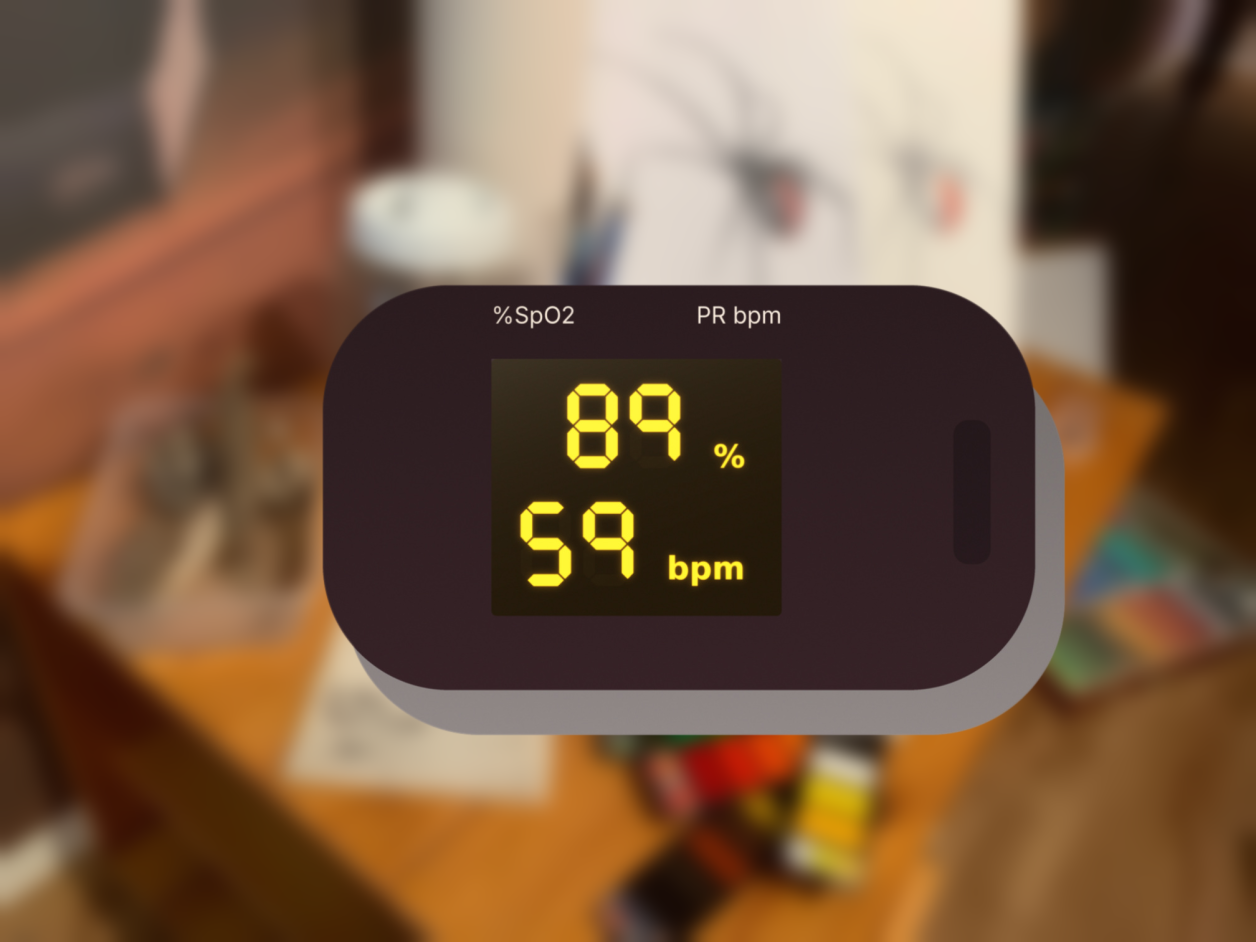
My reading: 89 %
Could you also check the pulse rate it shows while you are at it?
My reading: 59 bpm
